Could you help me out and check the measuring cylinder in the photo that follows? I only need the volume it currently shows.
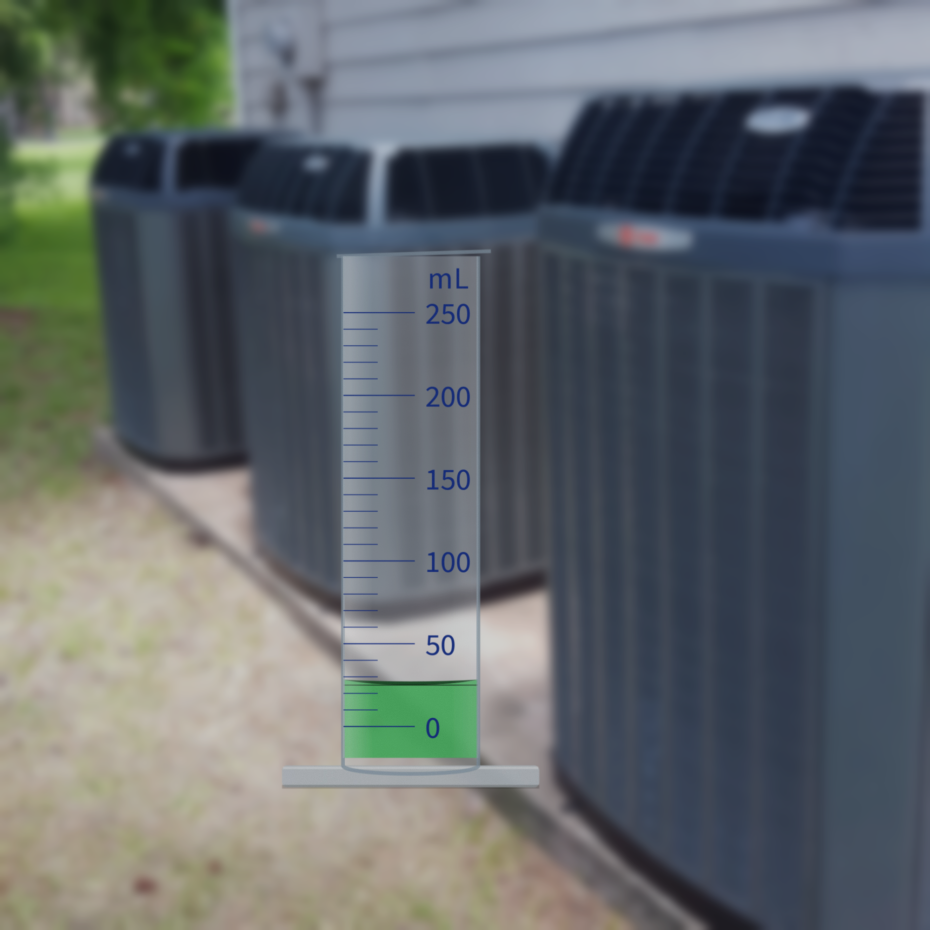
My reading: 25 mL
